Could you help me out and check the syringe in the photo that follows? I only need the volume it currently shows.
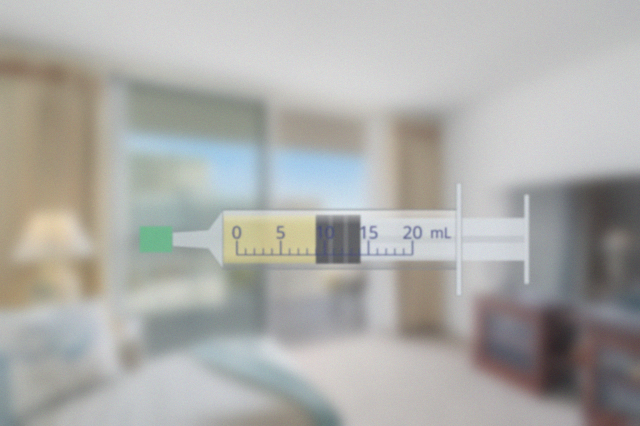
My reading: 9 mL
